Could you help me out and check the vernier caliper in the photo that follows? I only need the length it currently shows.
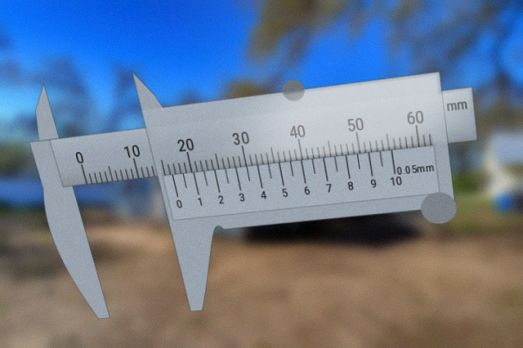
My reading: 16.4 mm
